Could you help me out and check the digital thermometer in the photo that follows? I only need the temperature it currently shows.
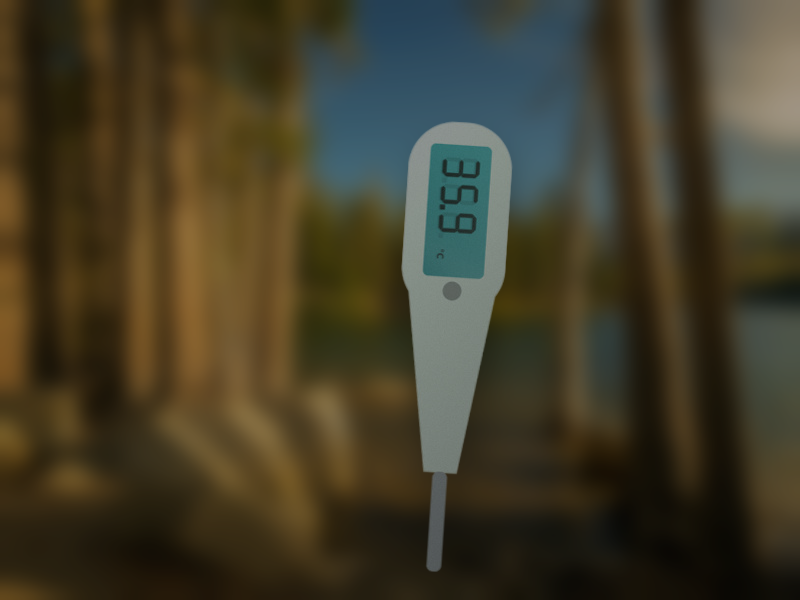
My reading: 35.9 °C
